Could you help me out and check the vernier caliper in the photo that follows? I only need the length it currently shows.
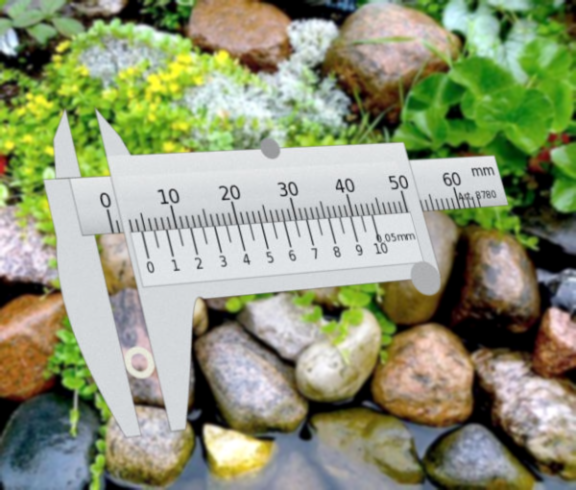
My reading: 4.5 mm
